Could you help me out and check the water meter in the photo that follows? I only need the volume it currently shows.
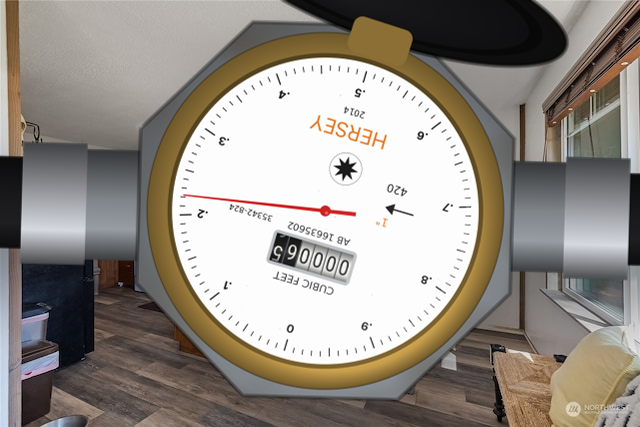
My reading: 65.22 ft³
